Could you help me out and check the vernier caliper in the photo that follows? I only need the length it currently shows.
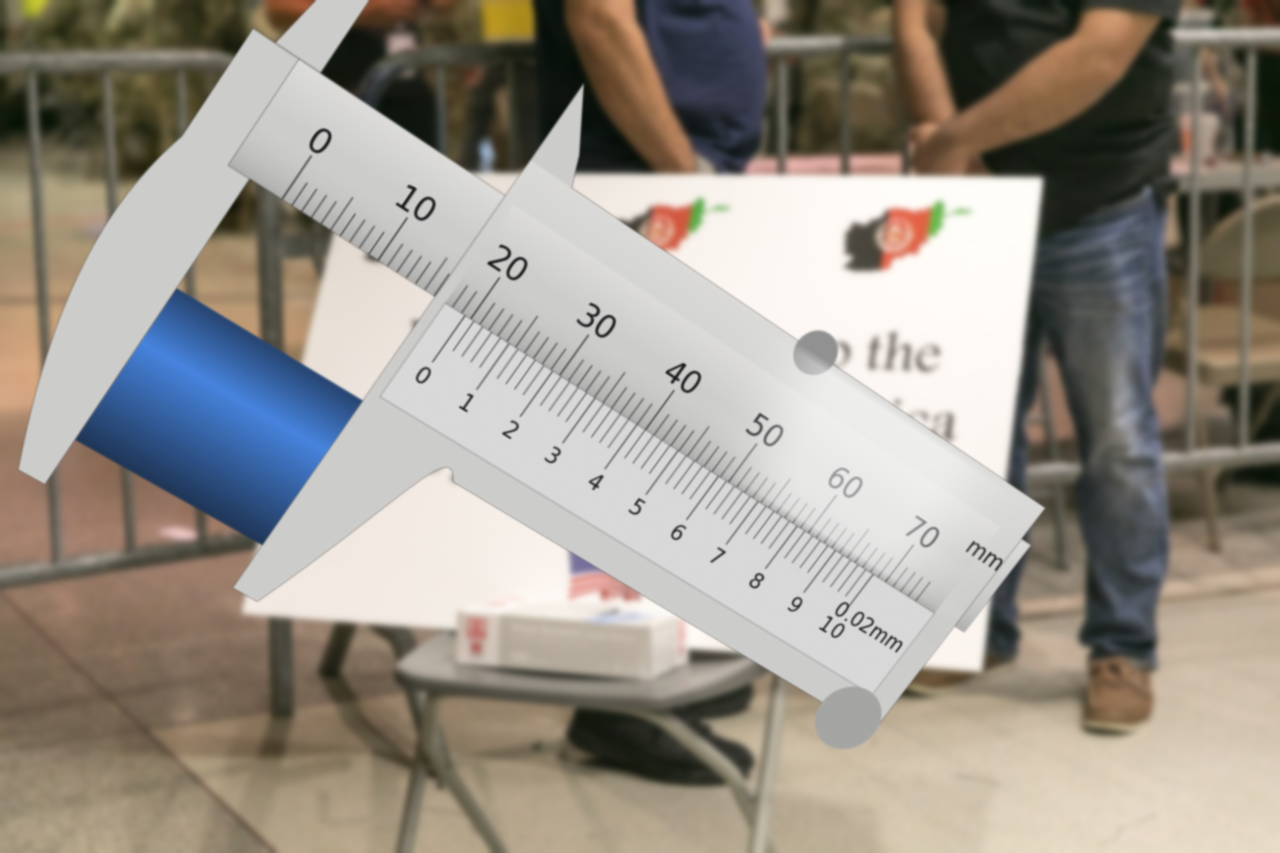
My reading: 19.4 mm
